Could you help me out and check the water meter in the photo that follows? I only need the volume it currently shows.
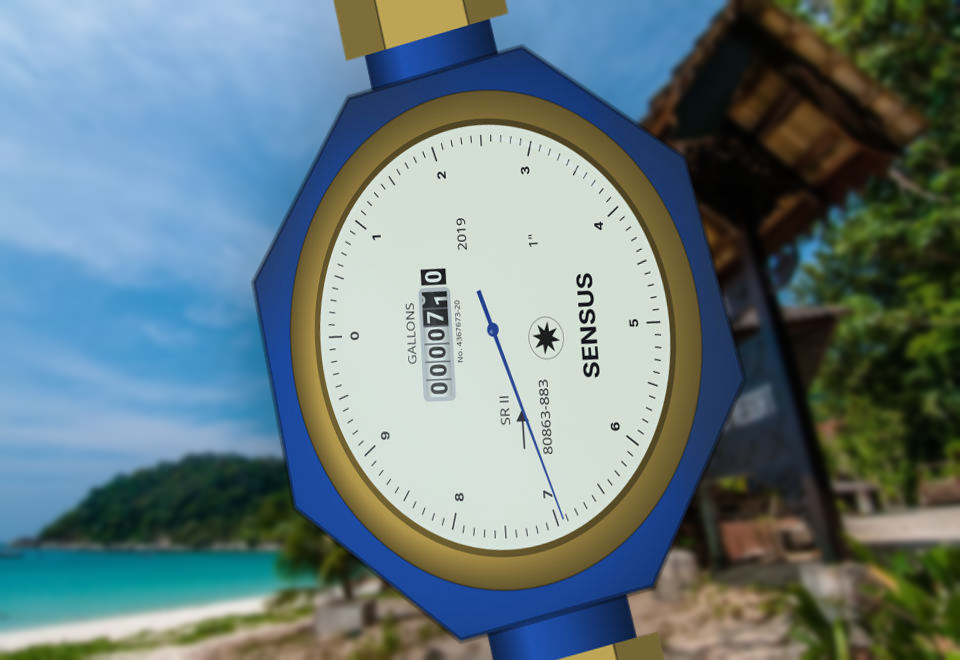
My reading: 706.9 gal
